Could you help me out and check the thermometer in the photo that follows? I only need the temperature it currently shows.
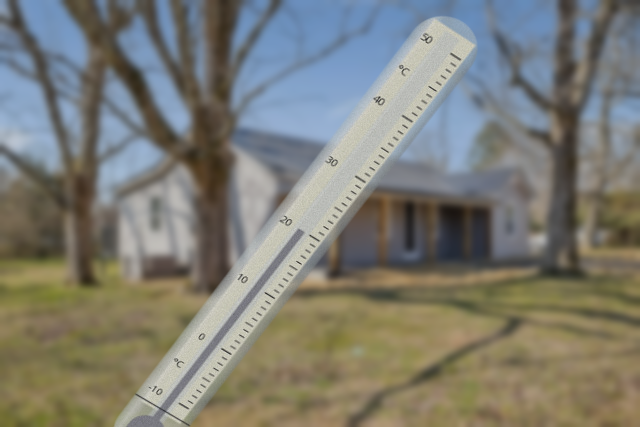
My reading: 20 °C
